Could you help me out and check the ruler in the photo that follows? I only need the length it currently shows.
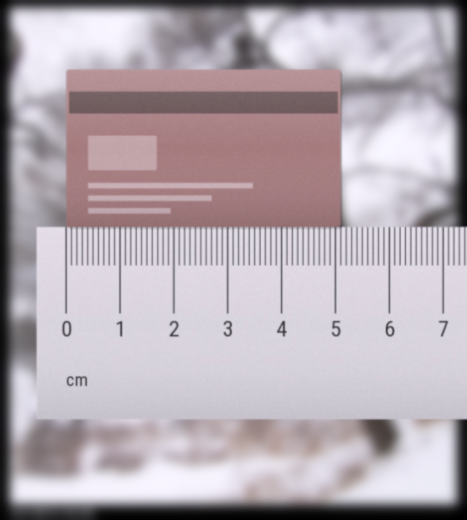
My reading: 5.1 cm
